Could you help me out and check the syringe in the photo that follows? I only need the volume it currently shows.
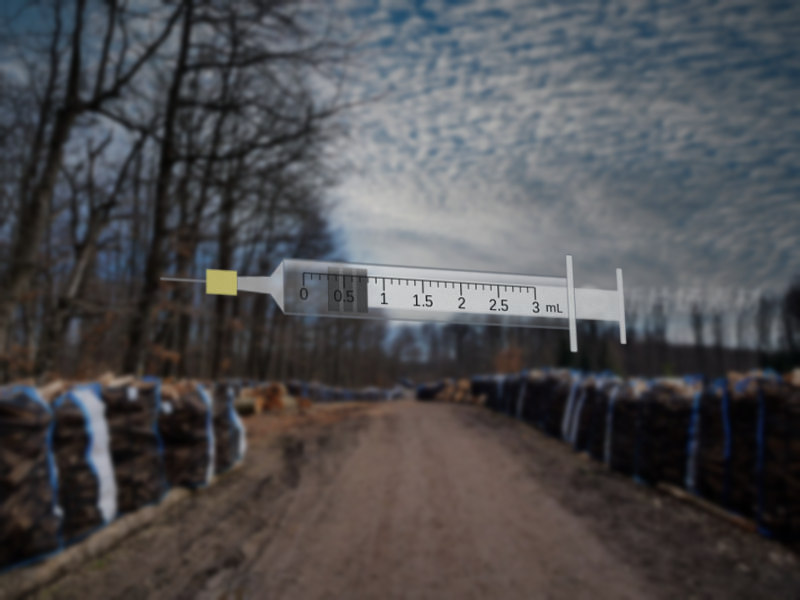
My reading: 0.3 mL
